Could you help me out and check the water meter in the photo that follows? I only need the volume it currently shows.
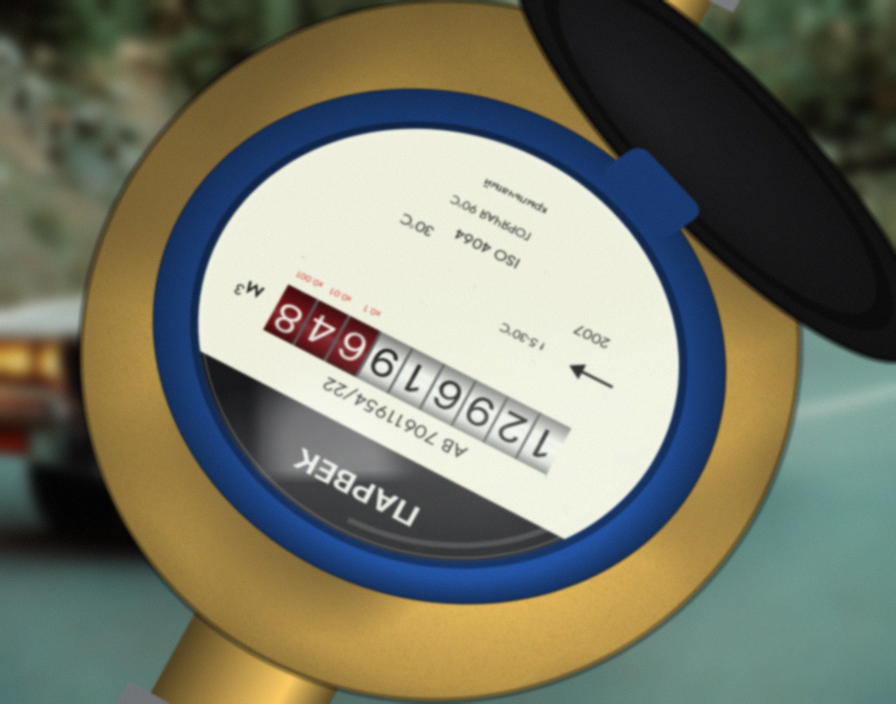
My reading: 129619.648 m³
